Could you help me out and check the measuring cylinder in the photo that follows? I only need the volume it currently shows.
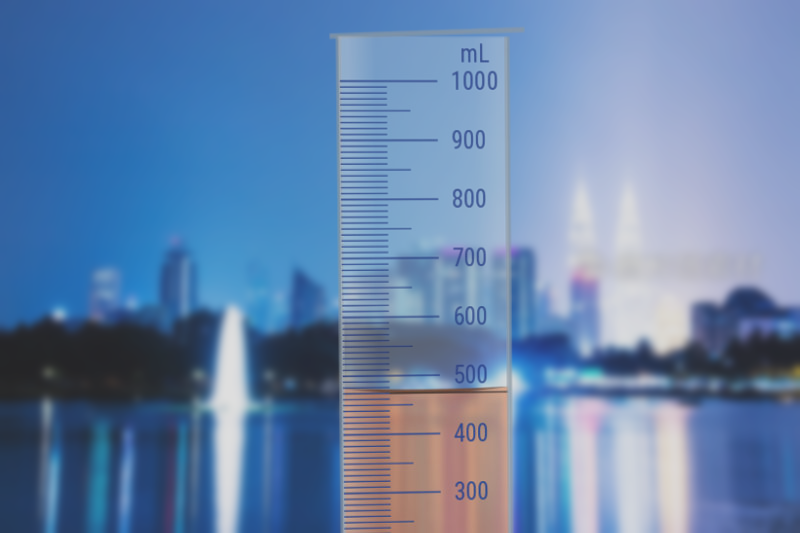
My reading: 470 mL
